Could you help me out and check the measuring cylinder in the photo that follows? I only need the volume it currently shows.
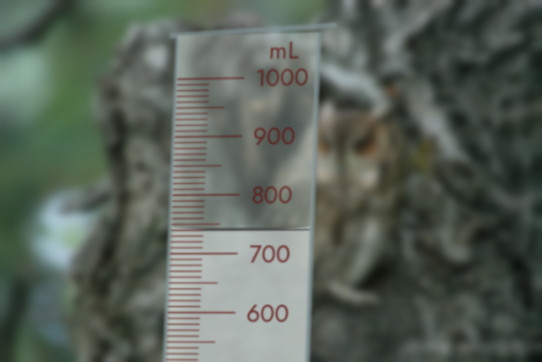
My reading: 740 mL
